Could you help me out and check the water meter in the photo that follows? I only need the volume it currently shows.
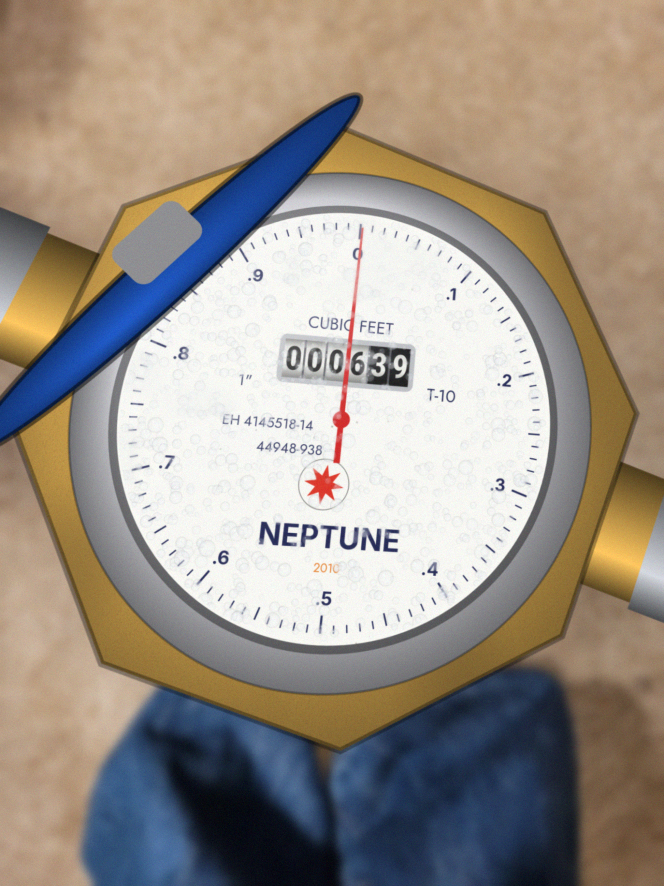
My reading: 639.00 ft³
